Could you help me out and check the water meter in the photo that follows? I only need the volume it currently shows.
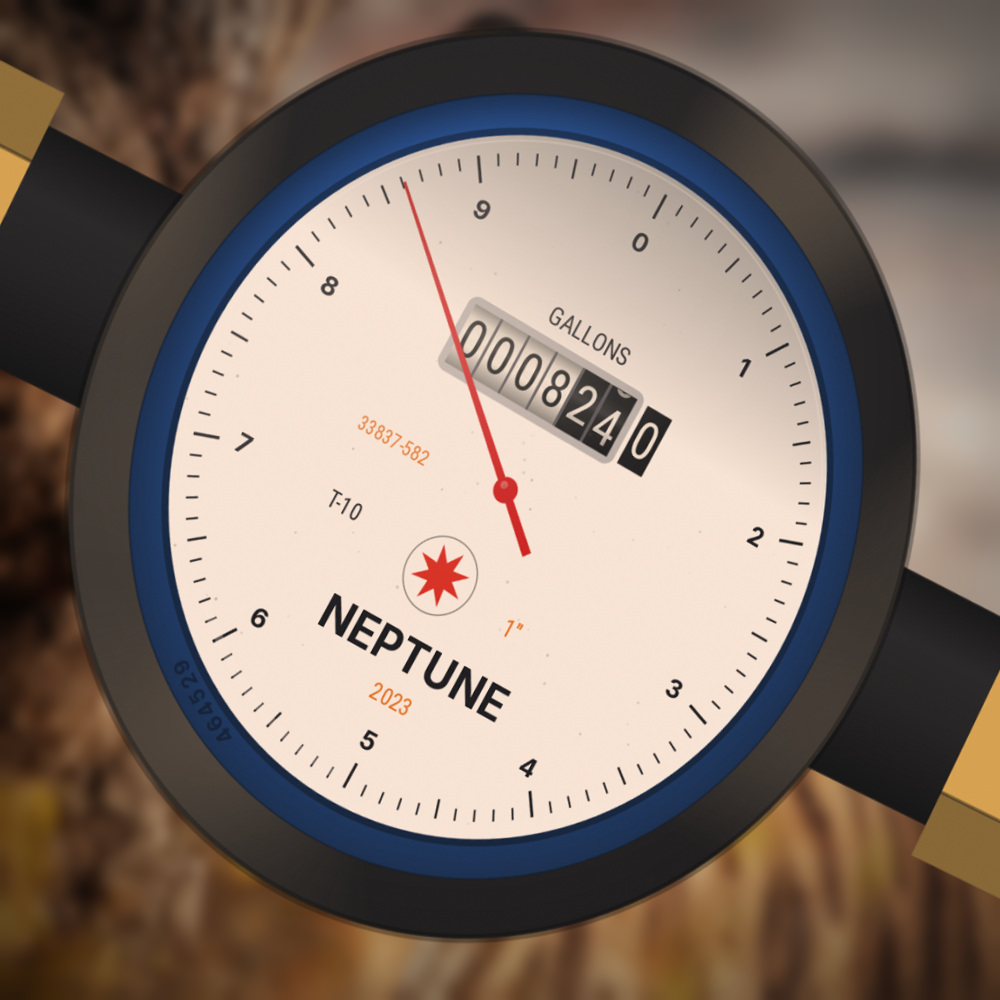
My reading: 8238.6 gal
